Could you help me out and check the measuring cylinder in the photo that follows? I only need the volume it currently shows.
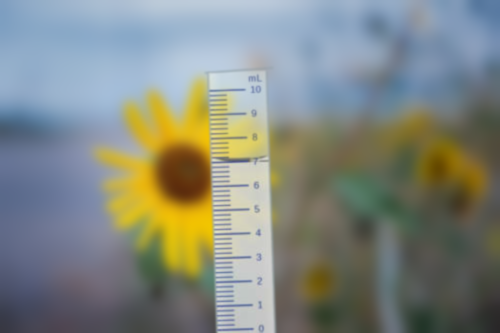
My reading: 7 mL
